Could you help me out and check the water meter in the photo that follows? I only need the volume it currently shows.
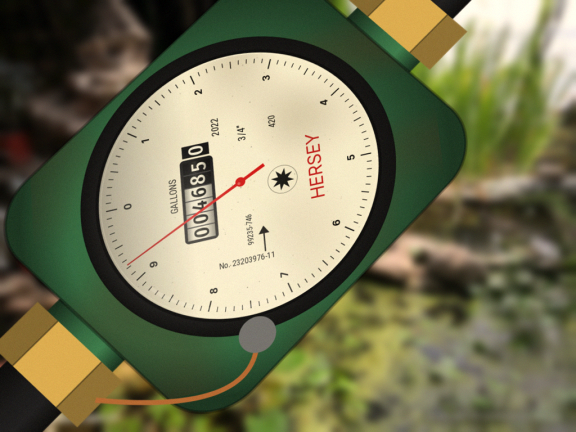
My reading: 46849.2 gal
